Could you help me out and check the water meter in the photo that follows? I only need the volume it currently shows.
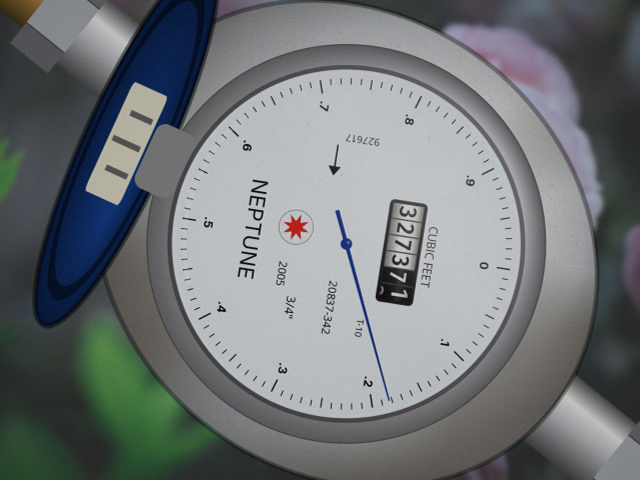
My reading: 327371.18 ft³
